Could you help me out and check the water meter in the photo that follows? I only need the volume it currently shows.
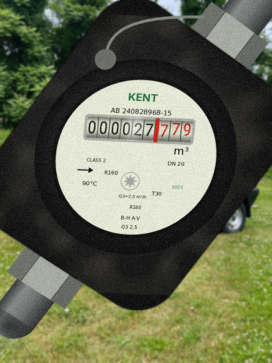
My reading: 27.779 m³
